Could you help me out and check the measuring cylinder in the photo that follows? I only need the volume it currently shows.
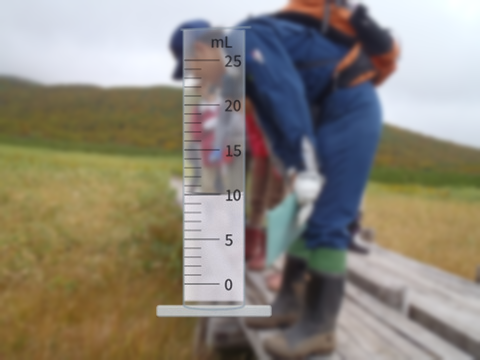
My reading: 10 mL
